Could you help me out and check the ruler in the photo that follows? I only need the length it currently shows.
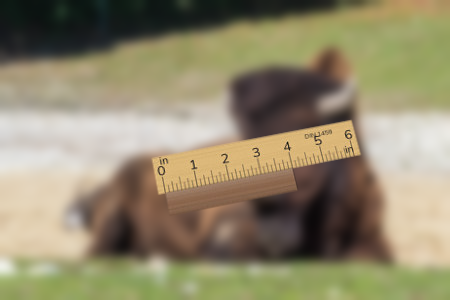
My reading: 4 in
